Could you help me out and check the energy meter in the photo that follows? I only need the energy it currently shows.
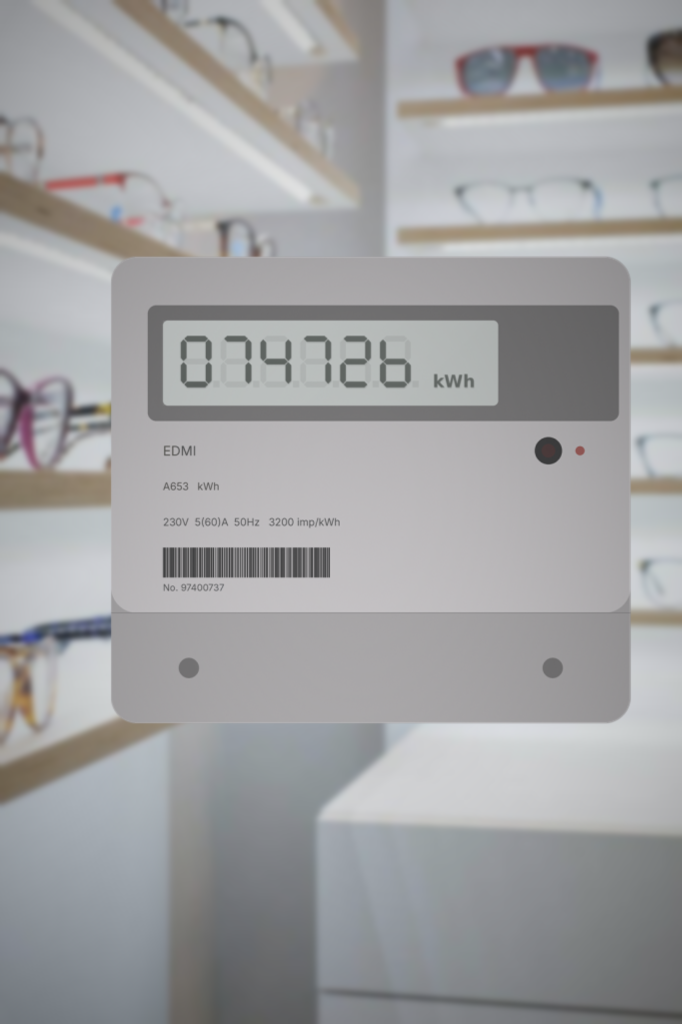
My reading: 74726 kWh
